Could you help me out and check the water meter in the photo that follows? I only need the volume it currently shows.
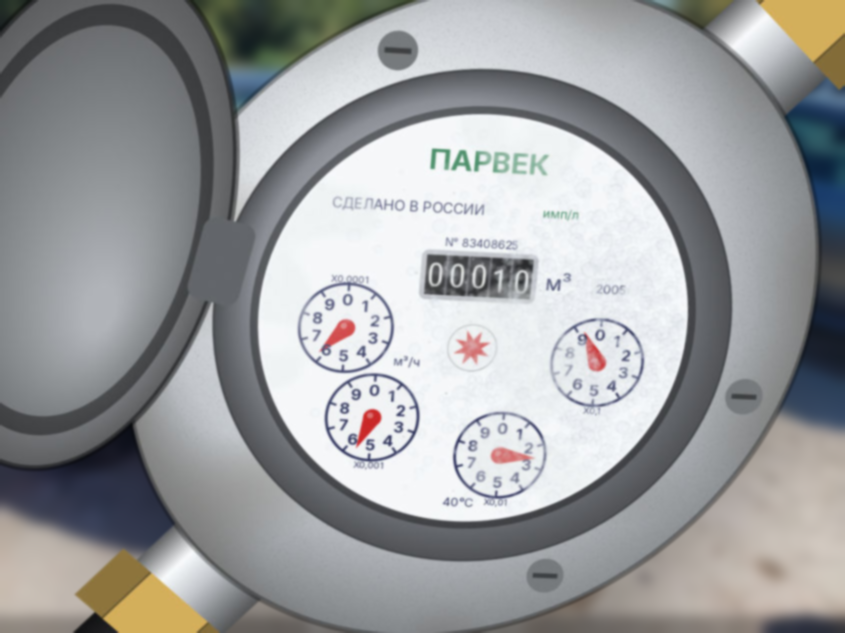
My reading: 9.9256 m³
